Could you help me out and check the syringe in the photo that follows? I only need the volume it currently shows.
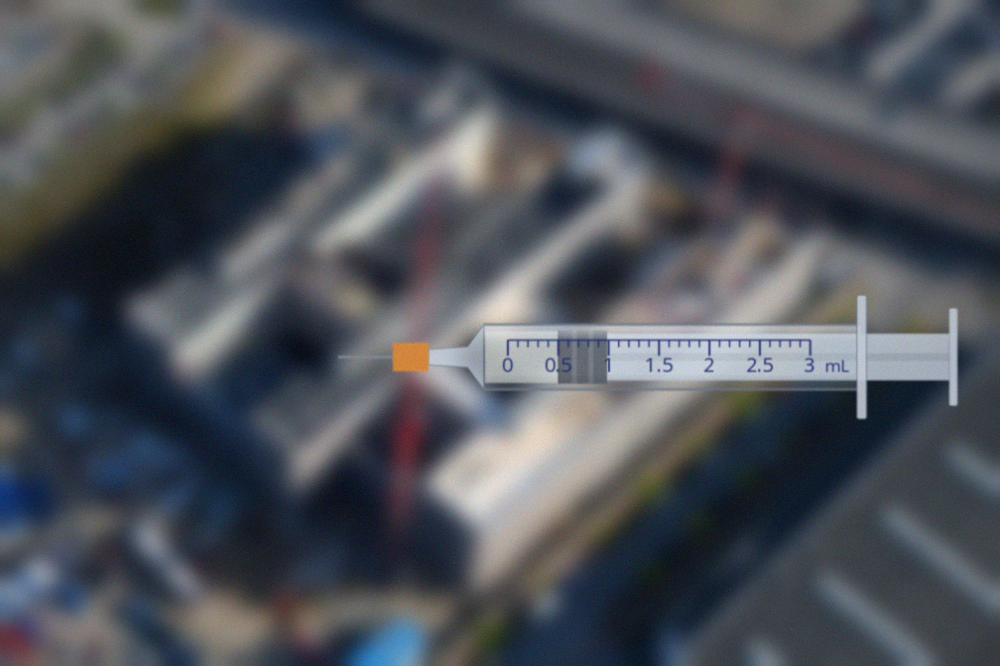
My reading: 0.5 mL
